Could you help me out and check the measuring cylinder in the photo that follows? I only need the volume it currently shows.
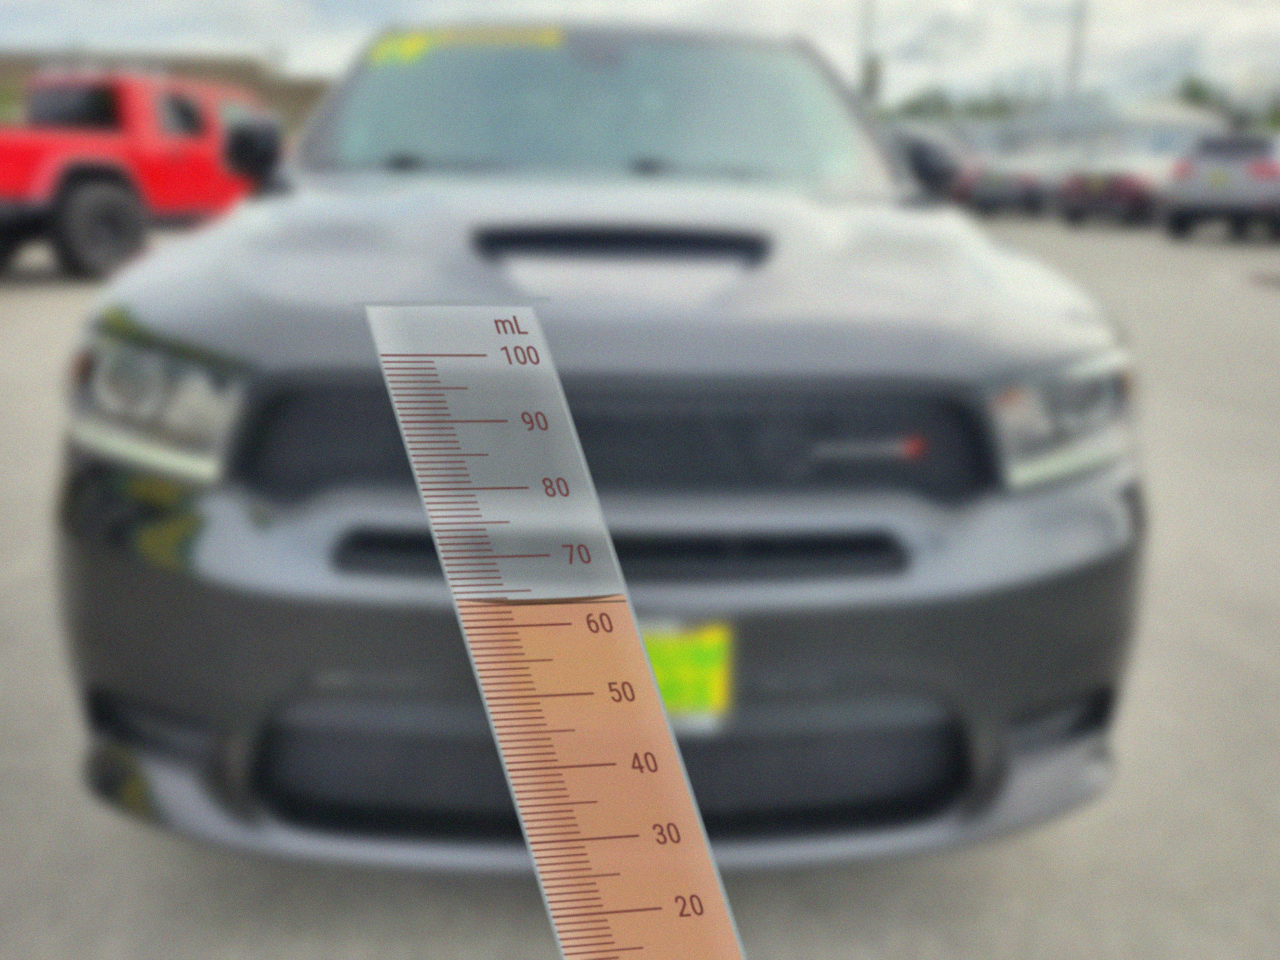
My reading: 63 mL
